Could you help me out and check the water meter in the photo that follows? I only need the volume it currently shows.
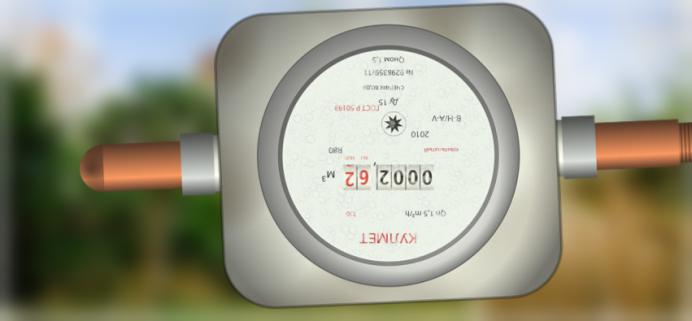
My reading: 2.62 m³
